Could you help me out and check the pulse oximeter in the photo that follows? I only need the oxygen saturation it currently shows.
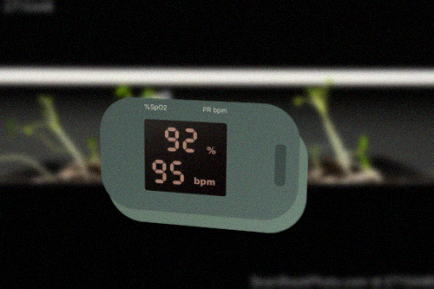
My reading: 92 %
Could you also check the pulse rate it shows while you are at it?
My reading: 95 bpm
